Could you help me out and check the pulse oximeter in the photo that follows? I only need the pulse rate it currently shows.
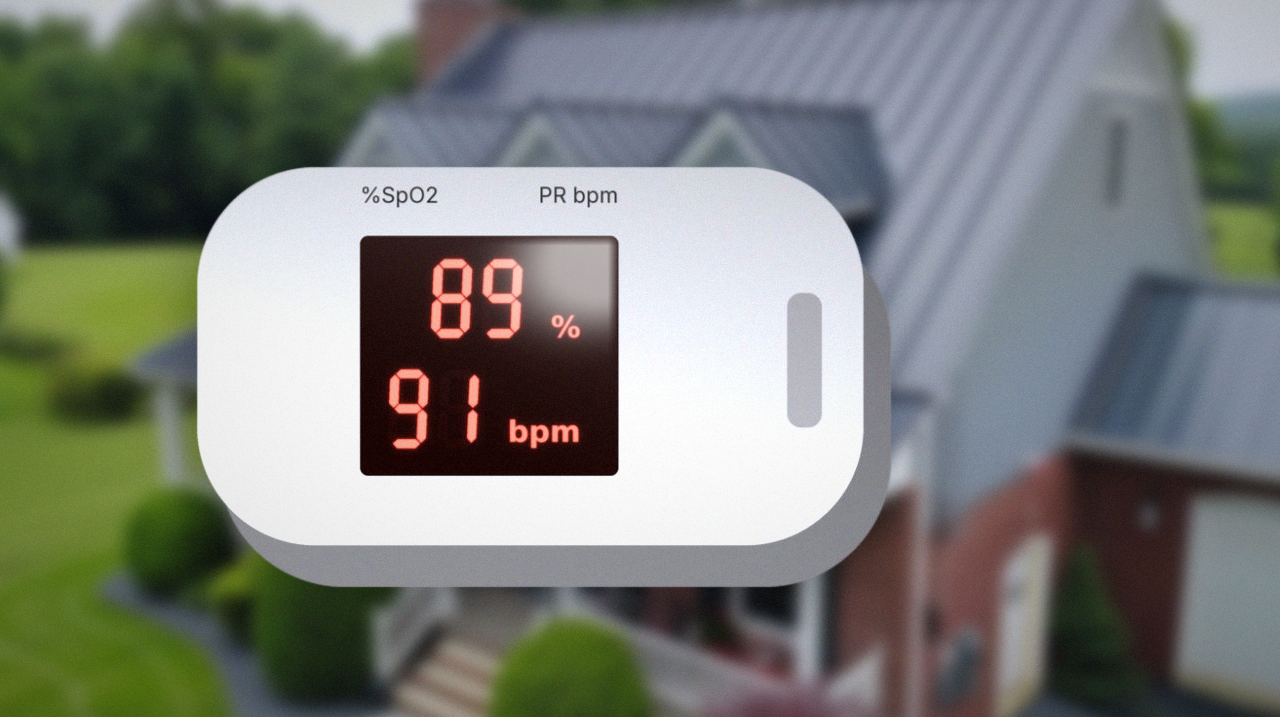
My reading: 91 bpm
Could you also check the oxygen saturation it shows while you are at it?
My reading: 89 %
